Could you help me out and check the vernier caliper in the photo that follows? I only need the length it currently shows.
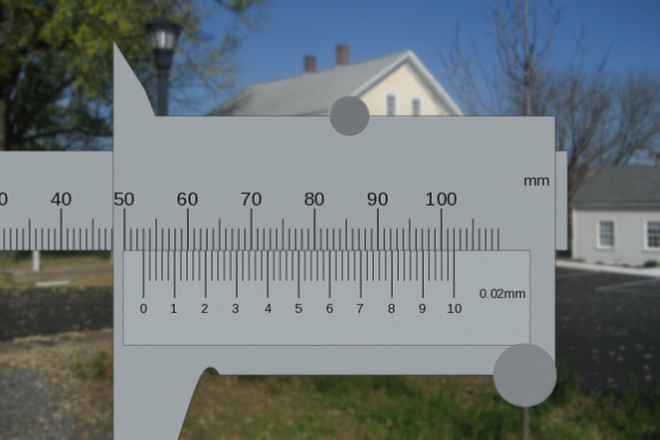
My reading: 53.0 mm
